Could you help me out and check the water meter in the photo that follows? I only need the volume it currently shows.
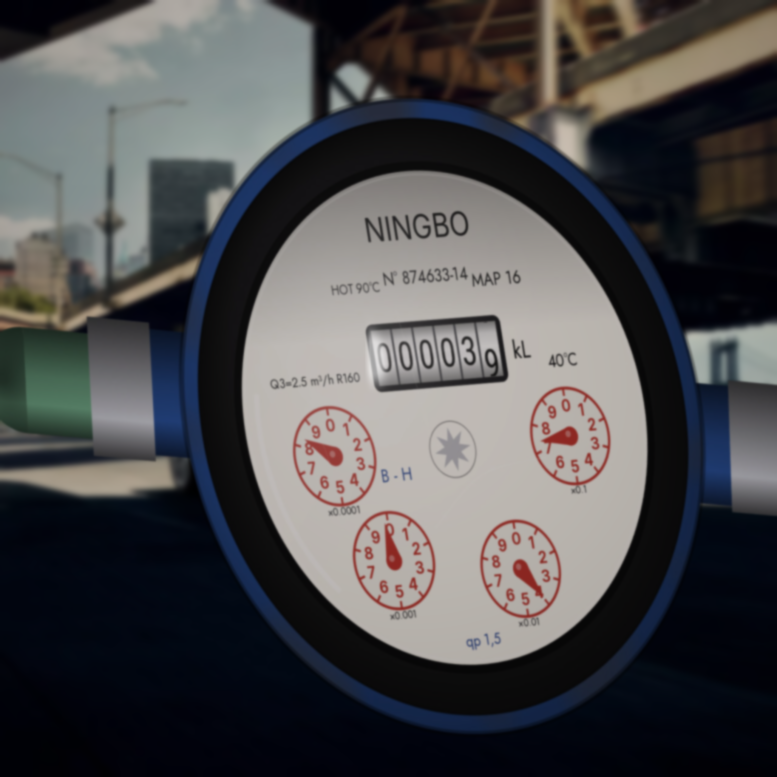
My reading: 38.7398 kL
